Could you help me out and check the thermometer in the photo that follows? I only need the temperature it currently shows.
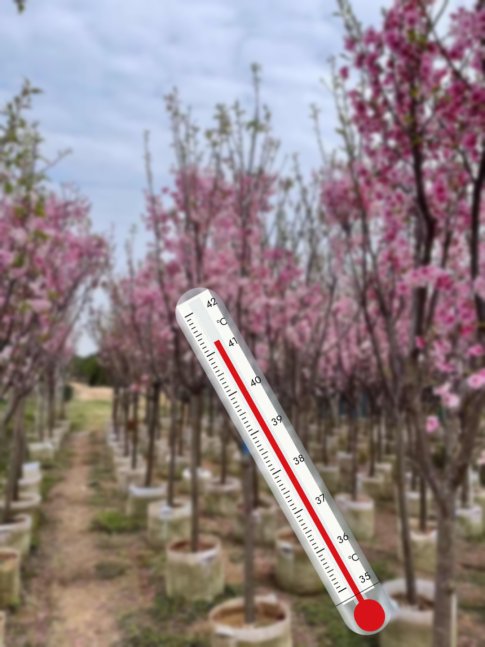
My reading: 41.2 °C
